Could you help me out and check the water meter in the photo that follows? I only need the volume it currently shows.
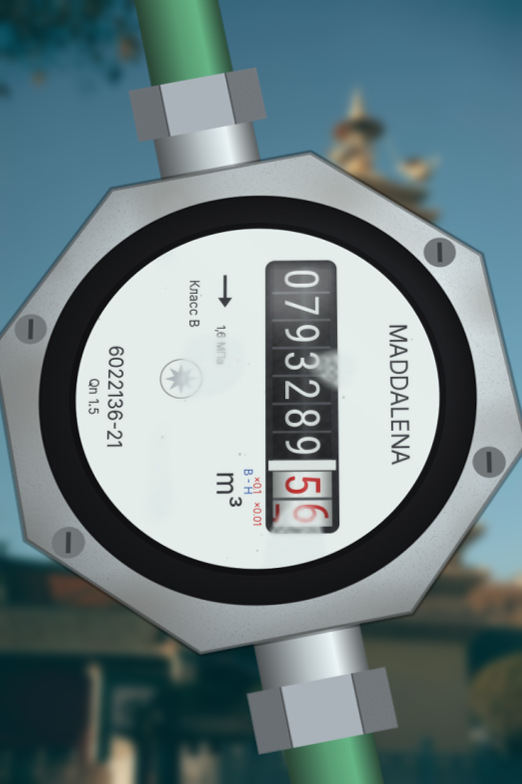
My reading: 793289.56 m³
